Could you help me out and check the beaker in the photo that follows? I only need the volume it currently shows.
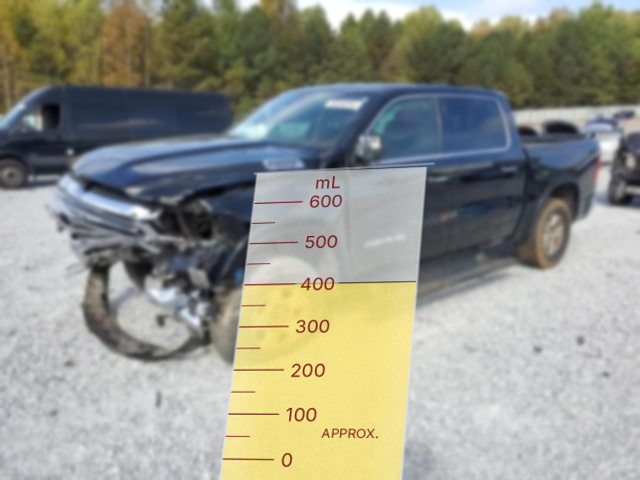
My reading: 400 mL
